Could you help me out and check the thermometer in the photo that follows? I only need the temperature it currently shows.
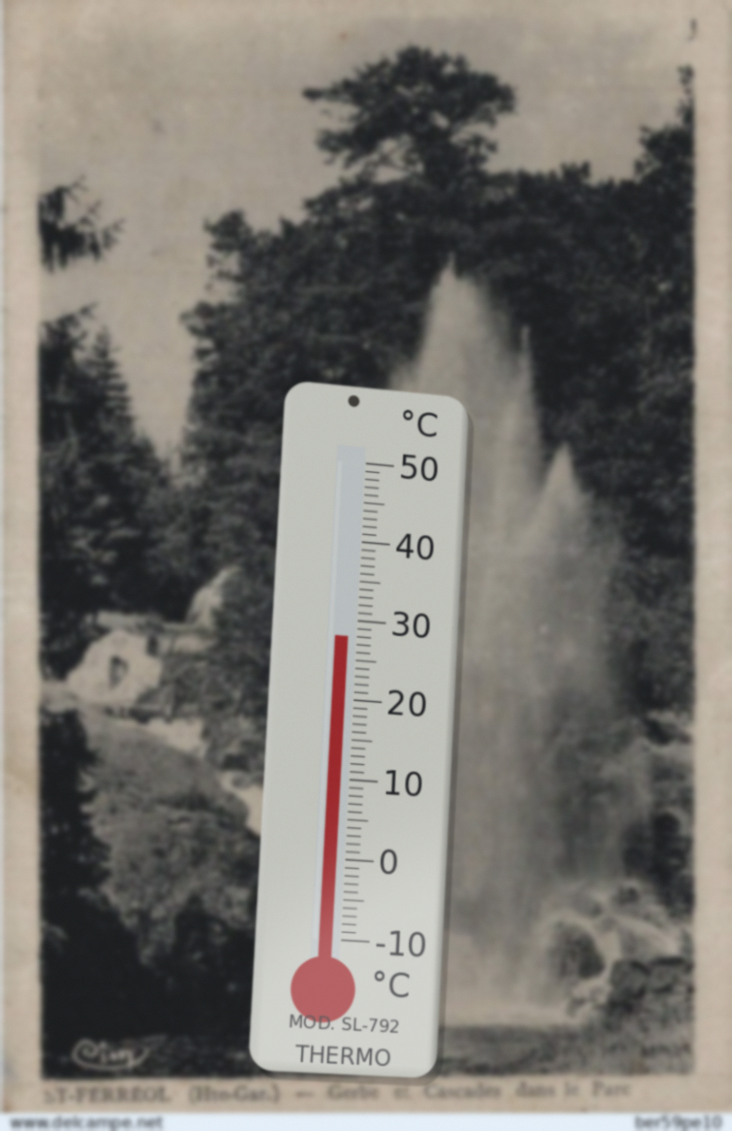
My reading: 28 °C
